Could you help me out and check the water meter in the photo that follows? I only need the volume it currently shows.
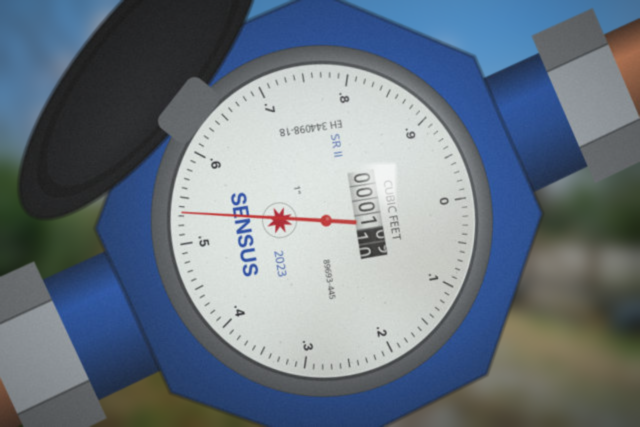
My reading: 109.53 ft³
